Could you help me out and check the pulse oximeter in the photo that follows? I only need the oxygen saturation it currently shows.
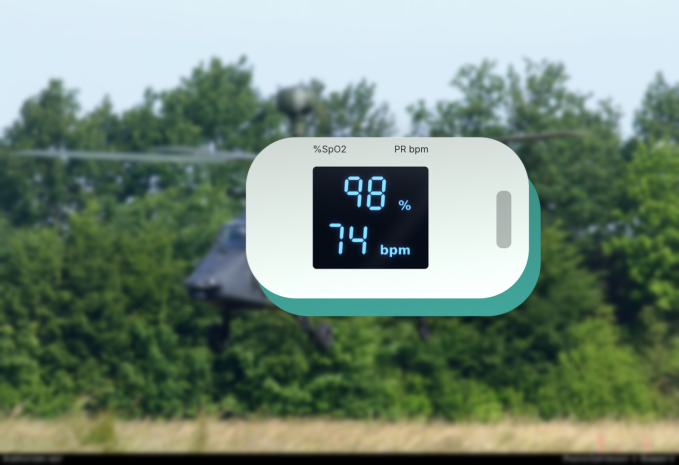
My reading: 98 %
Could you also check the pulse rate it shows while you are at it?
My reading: 74 bpm
